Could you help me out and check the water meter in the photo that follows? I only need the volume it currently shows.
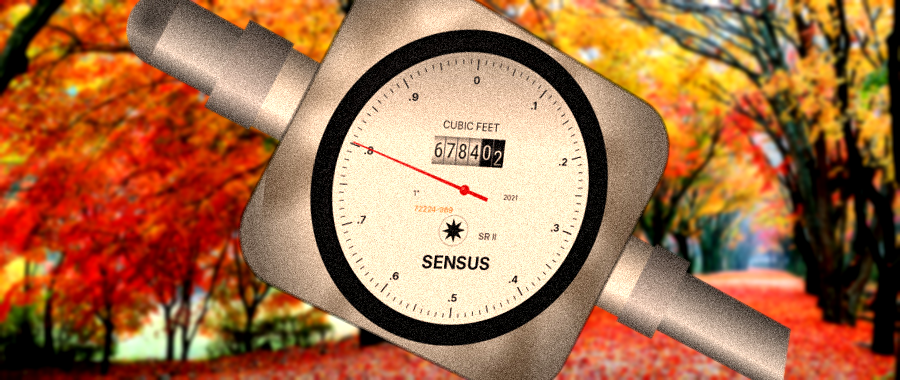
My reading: 678401.80 ft³
